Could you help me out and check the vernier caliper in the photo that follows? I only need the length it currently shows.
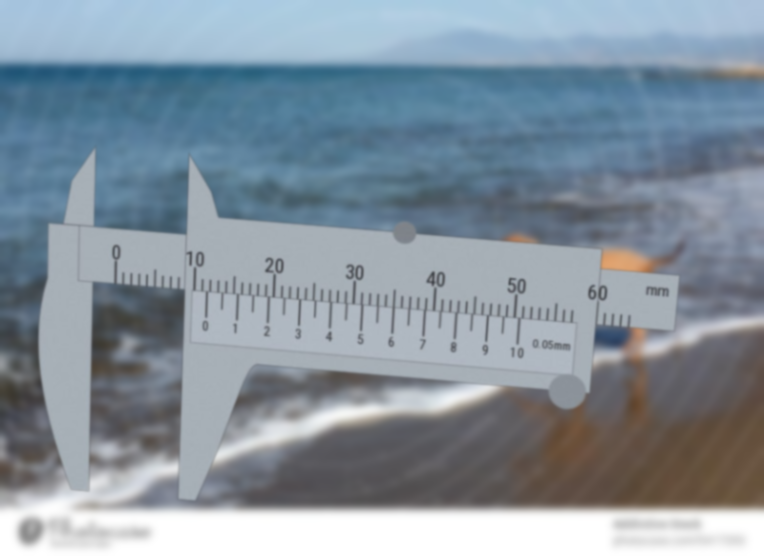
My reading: 11.6 mm
